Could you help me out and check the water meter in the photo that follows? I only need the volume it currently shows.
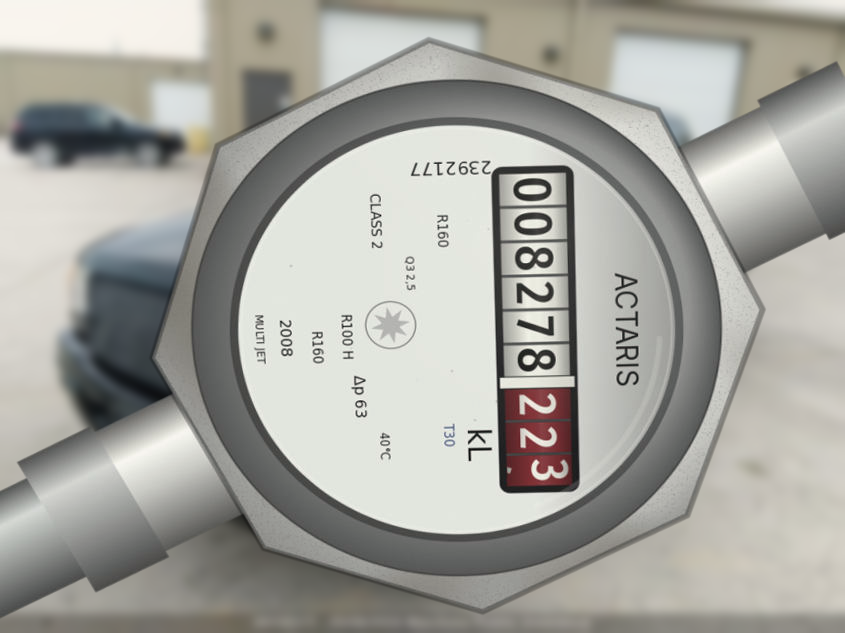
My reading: 8278.223 kL
